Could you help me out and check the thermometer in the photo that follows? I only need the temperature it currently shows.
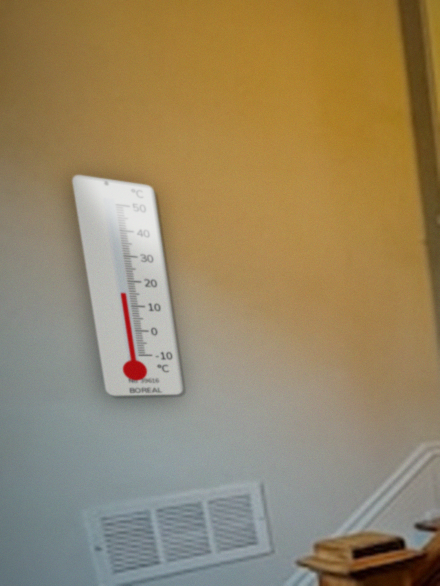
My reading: 15 °C
